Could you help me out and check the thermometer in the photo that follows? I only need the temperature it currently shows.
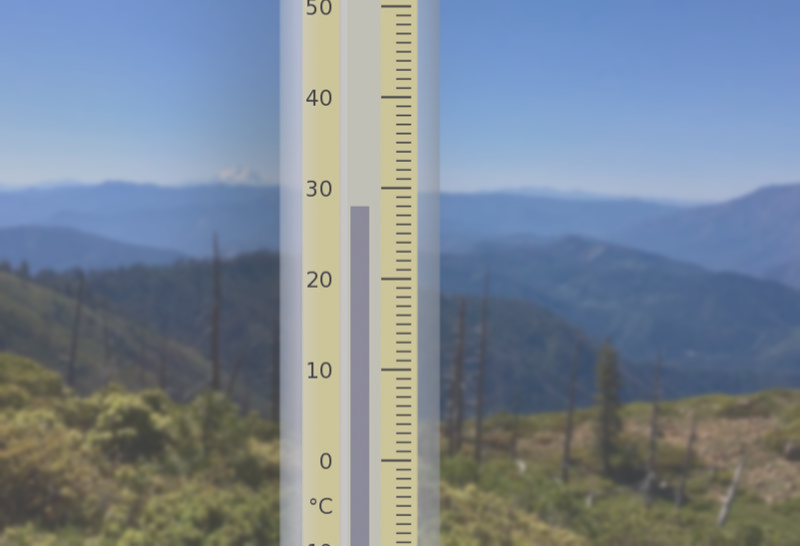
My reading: 28 °C
